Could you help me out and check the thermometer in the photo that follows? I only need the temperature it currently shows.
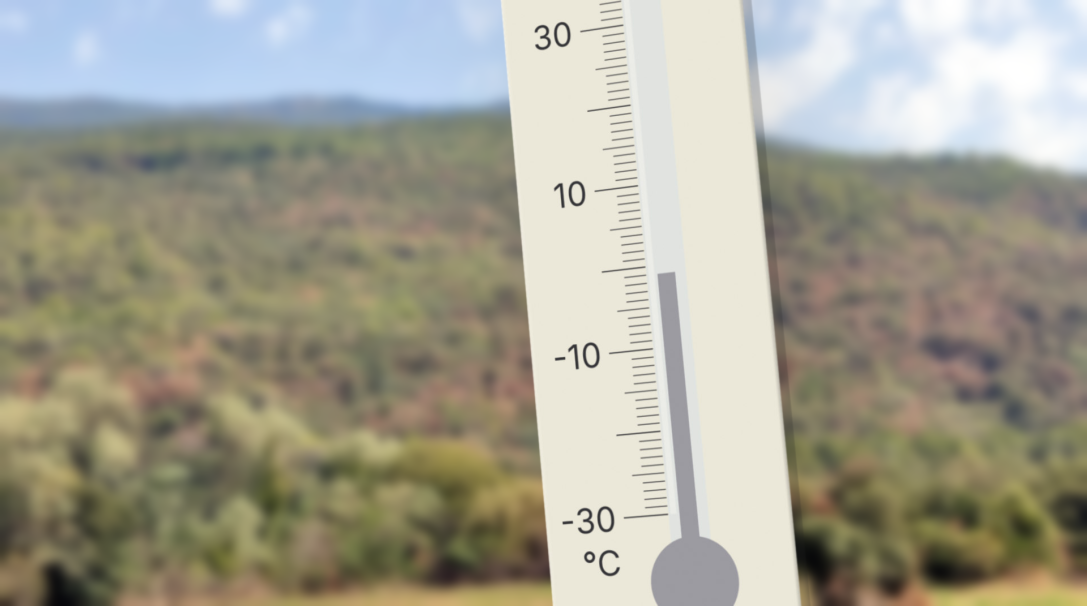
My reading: -1 °C
